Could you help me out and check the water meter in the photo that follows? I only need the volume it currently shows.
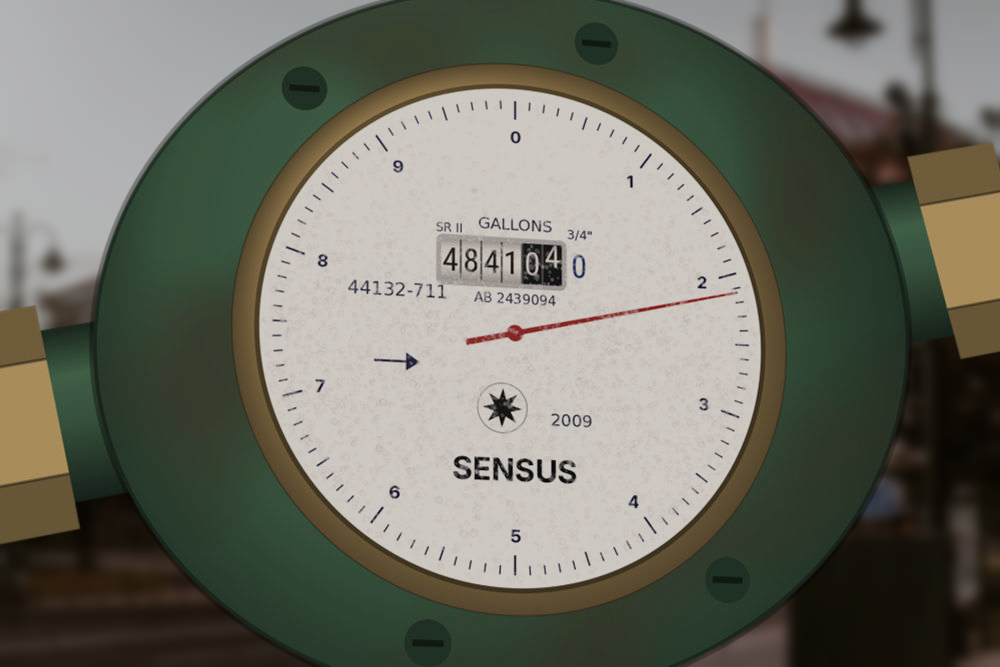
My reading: 4841042.1 gal
